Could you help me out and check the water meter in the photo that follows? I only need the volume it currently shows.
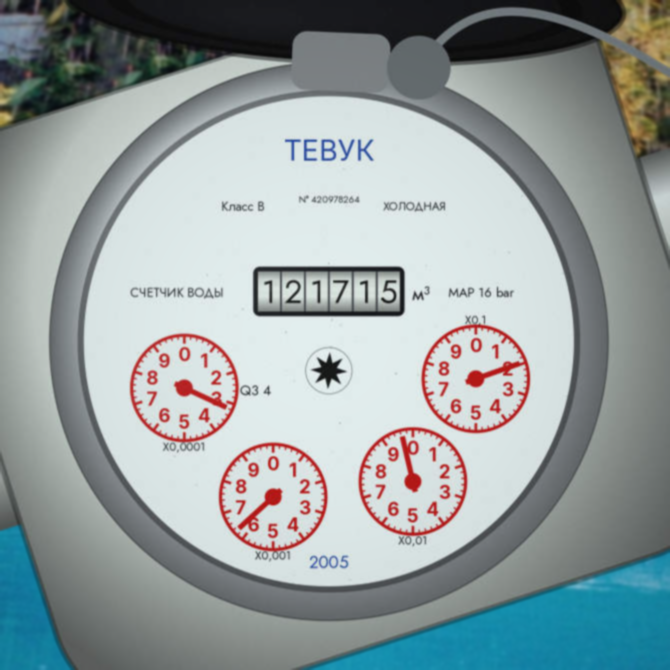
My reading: 121715.1963 m³
